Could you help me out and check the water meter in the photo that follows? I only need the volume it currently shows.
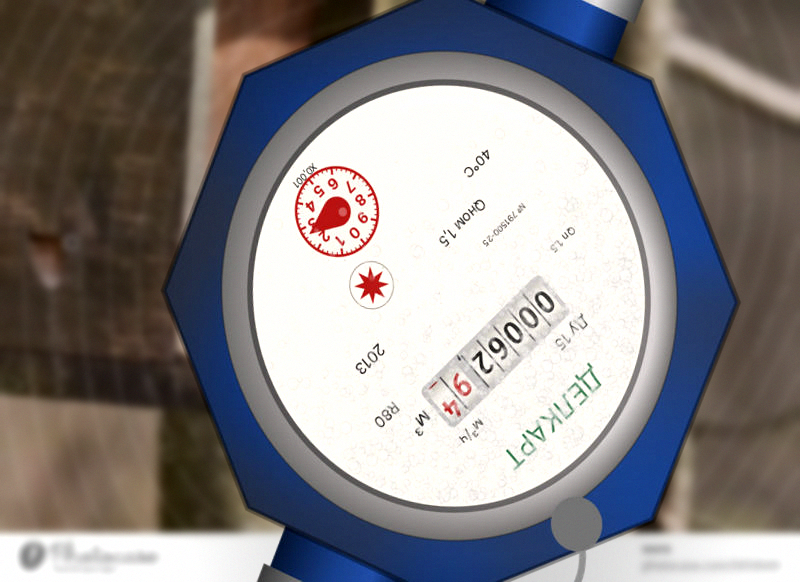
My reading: 62.942 m³
